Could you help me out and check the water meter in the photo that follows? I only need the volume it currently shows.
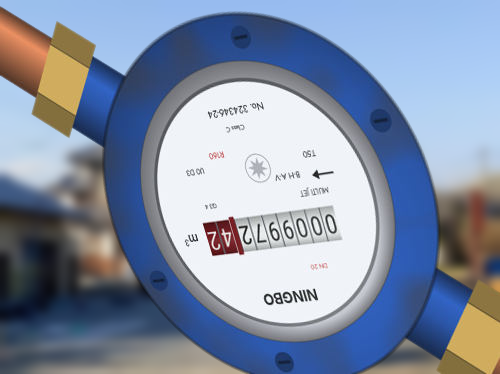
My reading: 9972.42 m³
